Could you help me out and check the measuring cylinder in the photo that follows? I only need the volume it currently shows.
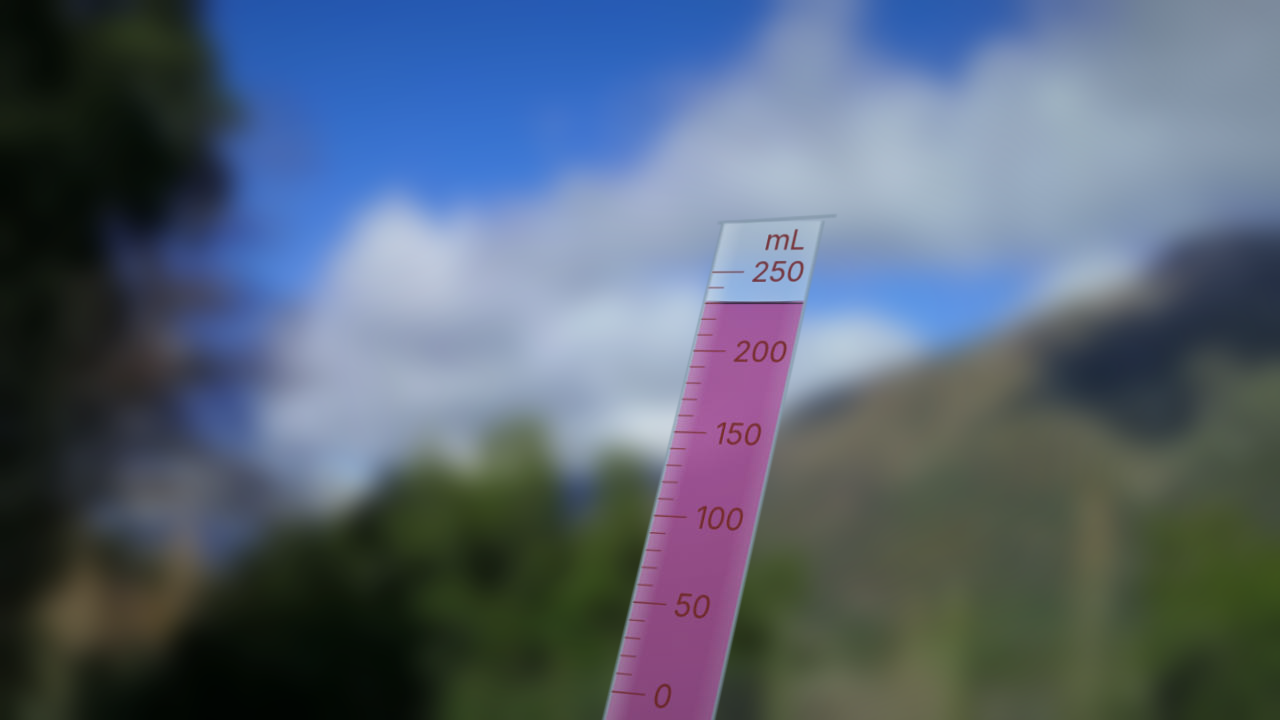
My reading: 230 mL
